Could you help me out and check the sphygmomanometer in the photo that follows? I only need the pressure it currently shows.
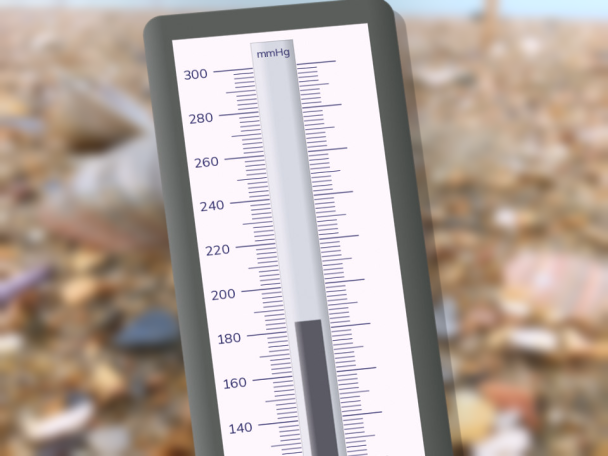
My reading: 184 mmHg
